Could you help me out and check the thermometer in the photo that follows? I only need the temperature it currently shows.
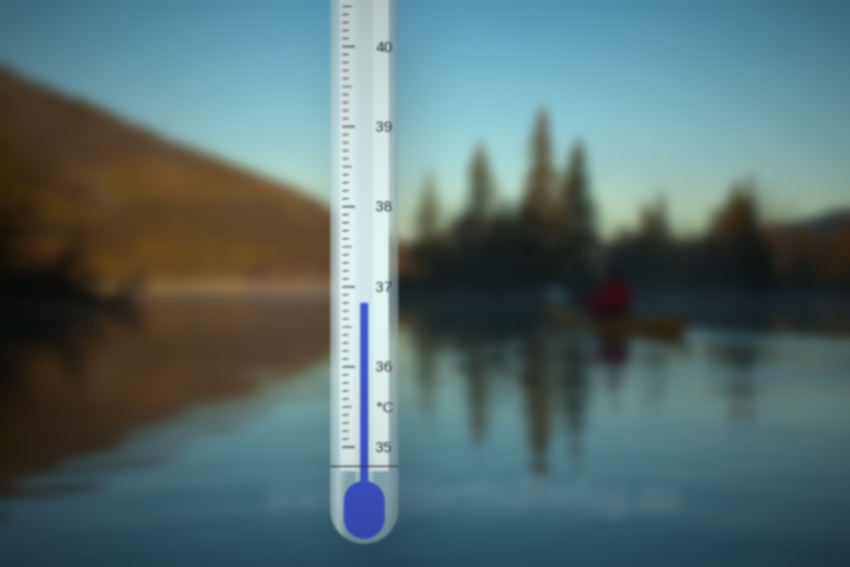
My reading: 36.8 °C
